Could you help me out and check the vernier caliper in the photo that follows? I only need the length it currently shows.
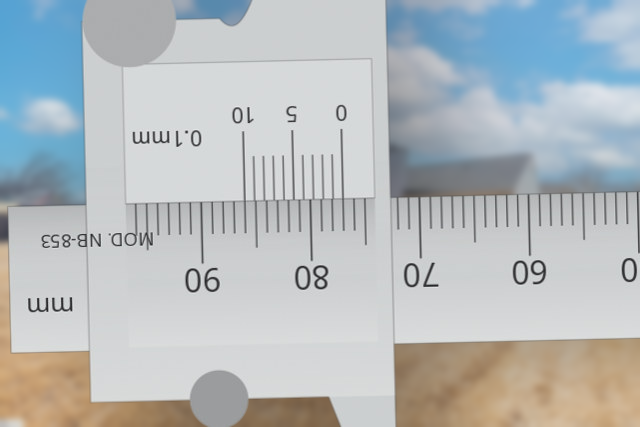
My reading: 77.0 mm
